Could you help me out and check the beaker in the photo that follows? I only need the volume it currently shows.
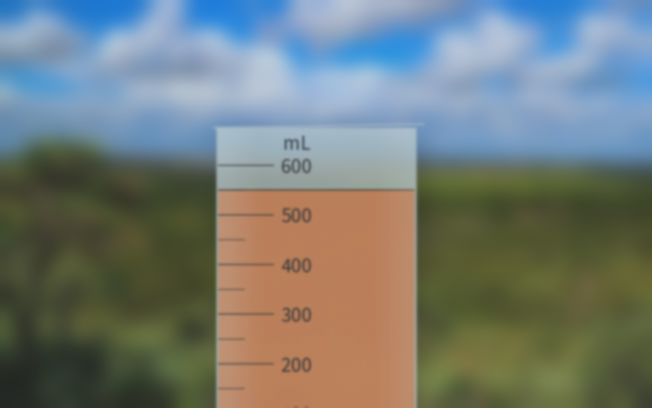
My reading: 550 mL
